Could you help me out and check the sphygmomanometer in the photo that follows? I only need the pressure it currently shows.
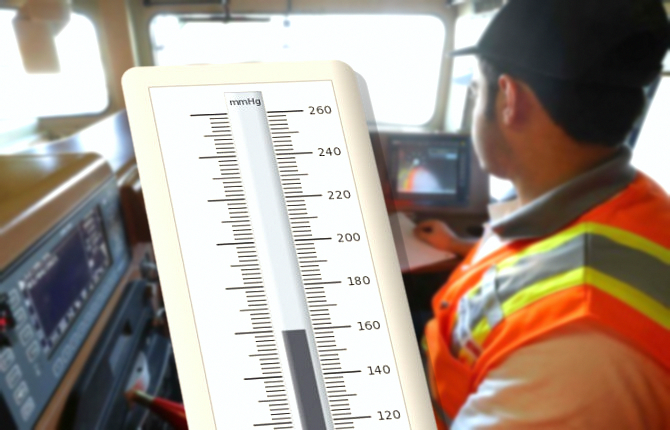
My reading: 160 mmHg
